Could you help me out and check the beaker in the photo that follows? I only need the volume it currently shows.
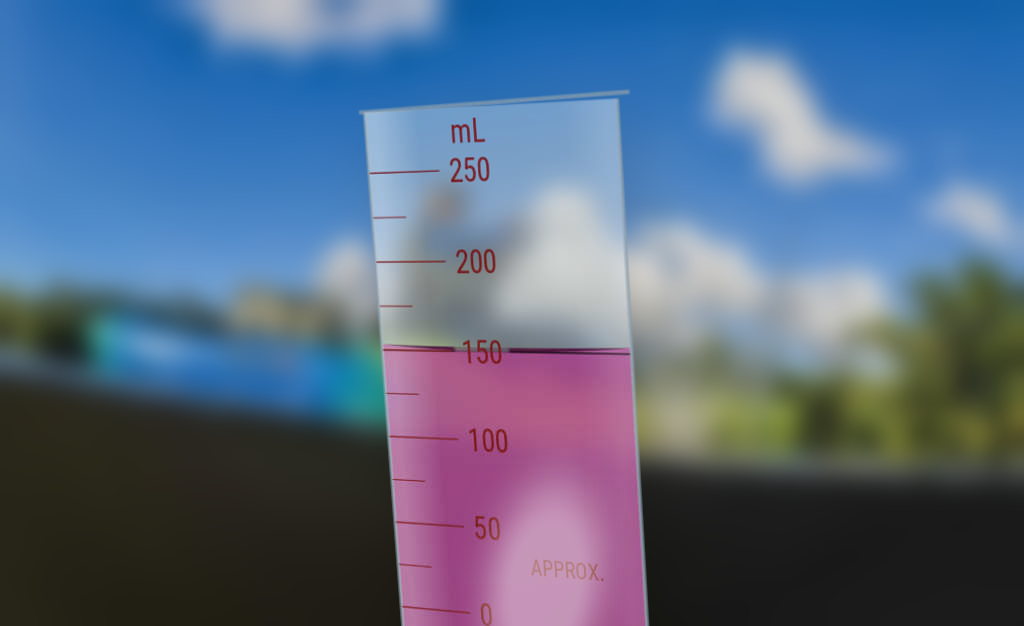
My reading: 150 mL
